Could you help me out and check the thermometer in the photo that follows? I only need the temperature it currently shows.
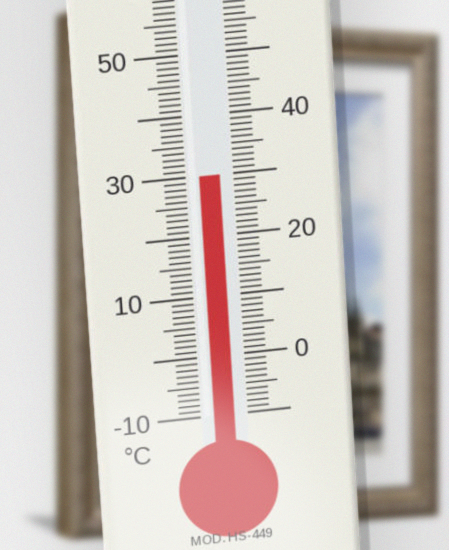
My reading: 30 °C
